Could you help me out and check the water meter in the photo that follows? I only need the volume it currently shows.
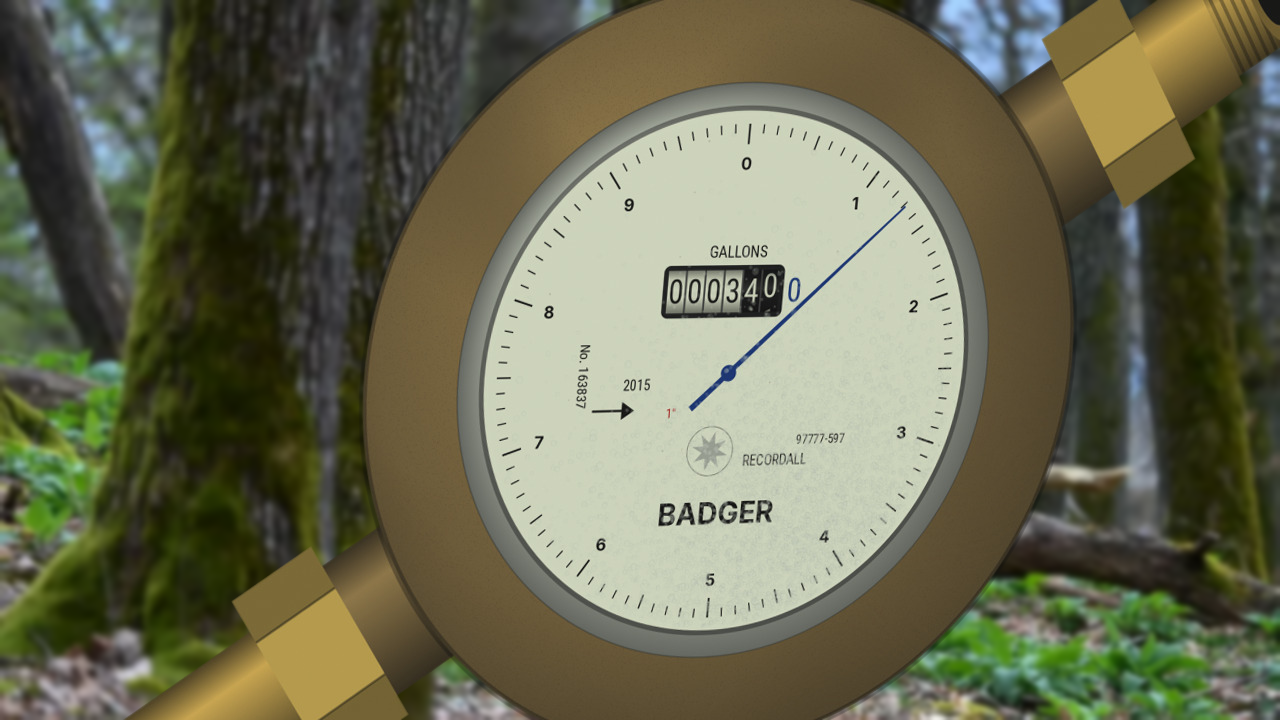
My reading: 3401.3 gal
